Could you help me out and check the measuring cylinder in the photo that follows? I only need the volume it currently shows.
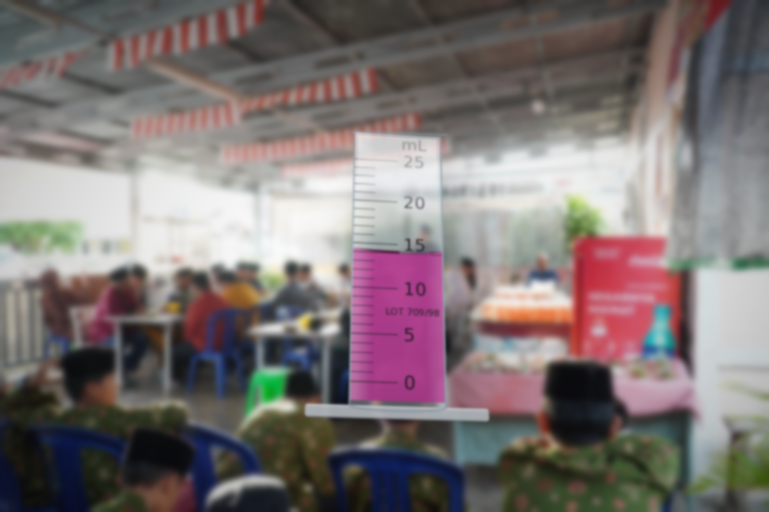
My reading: 14 mL
